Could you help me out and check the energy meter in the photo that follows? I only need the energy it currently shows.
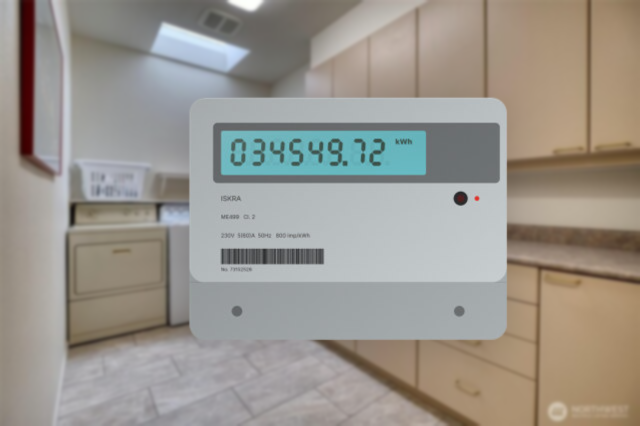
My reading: 34549.72 kWh
